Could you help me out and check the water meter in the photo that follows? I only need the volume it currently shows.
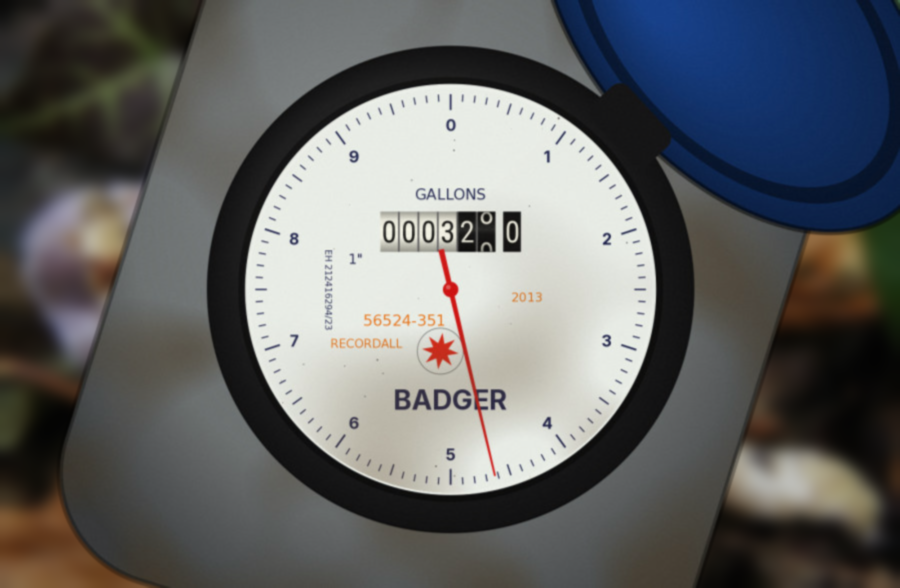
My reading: 3284.6 gal
